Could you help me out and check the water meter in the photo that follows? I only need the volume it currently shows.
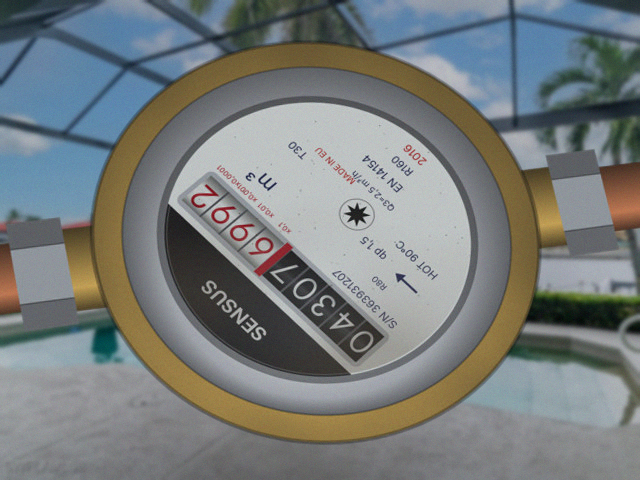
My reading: 4307.6992 m³
